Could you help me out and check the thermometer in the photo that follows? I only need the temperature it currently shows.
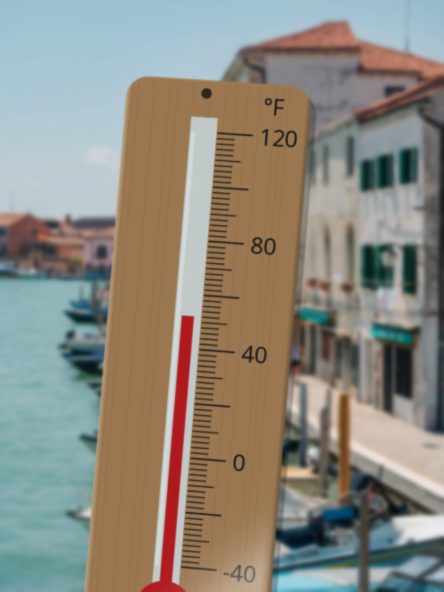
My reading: 52 °F
